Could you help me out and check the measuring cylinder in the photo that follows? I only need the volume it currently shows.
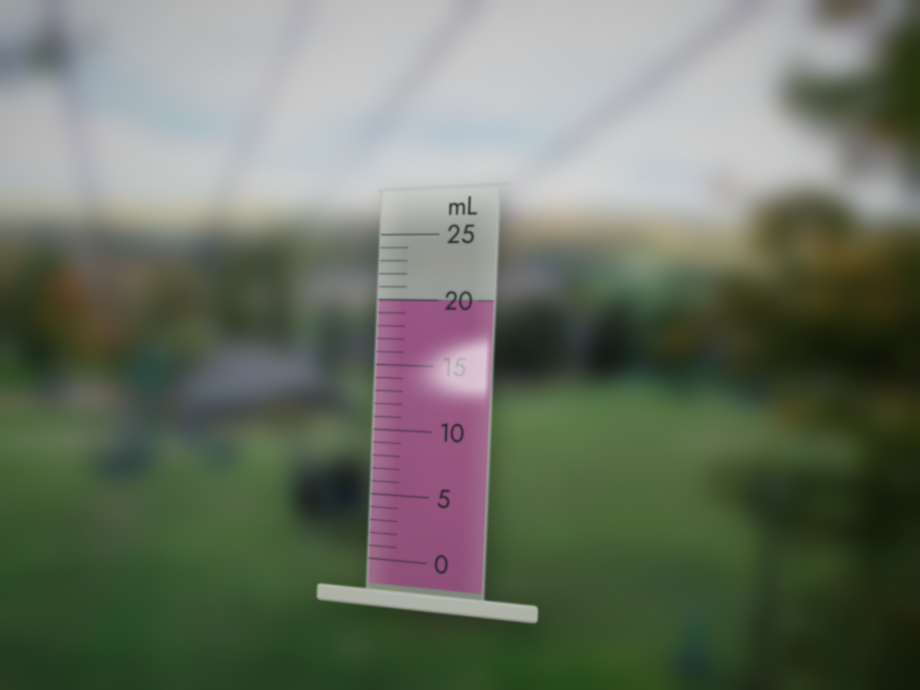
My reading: 20 mL
